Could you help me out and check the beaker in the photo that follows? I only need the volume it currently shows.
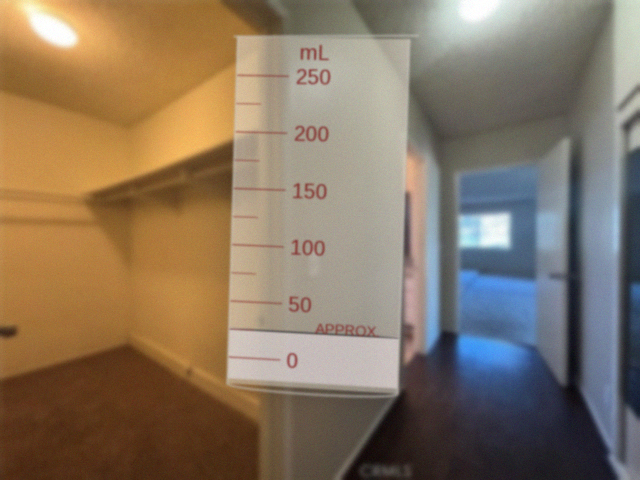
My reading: 25 mL
